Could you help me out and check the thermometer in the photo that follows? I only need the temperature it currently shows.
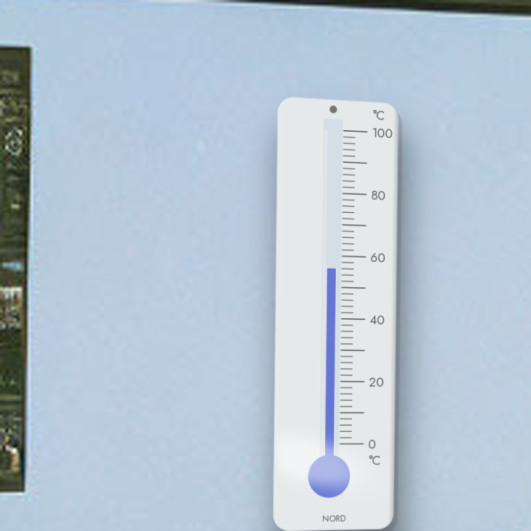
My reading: 56 °C
